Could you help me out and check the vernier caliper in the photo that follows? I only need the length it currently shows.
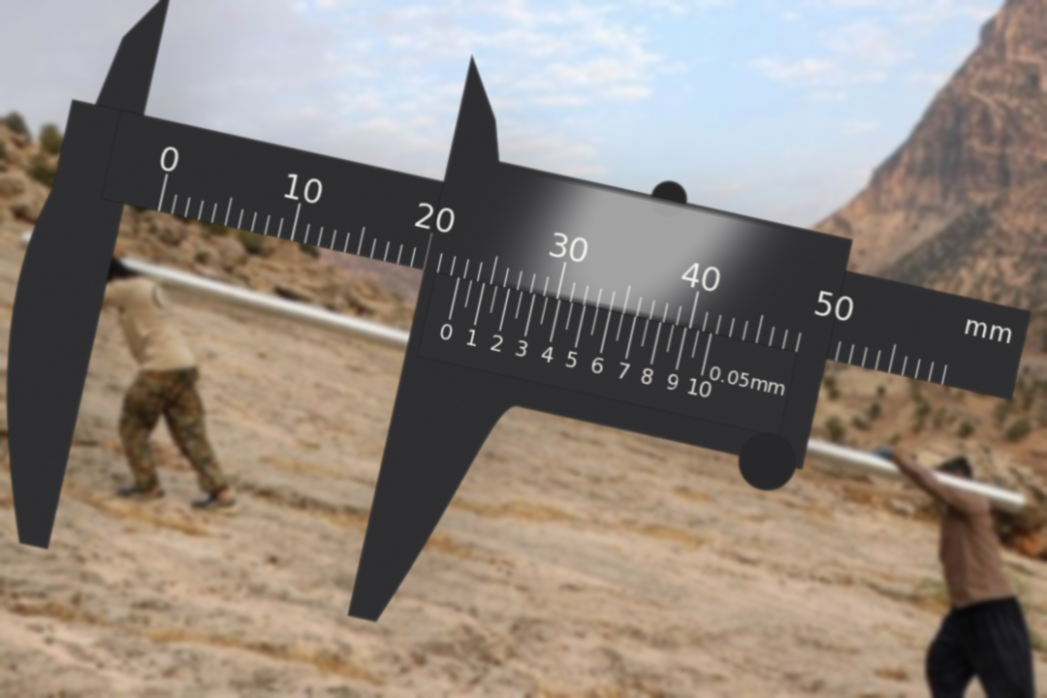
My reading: 22.6 mm
